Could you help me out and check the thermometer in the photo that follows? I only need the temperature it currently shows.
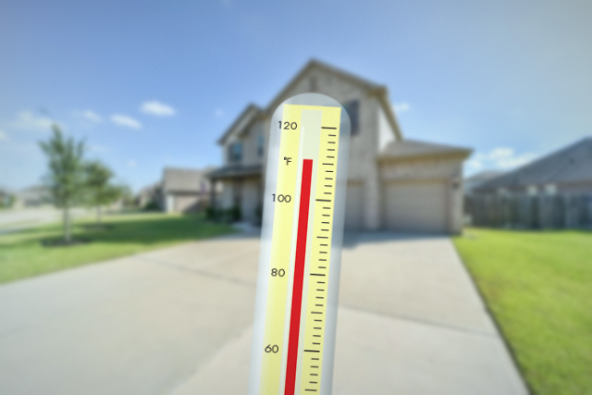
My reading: 111 °F
